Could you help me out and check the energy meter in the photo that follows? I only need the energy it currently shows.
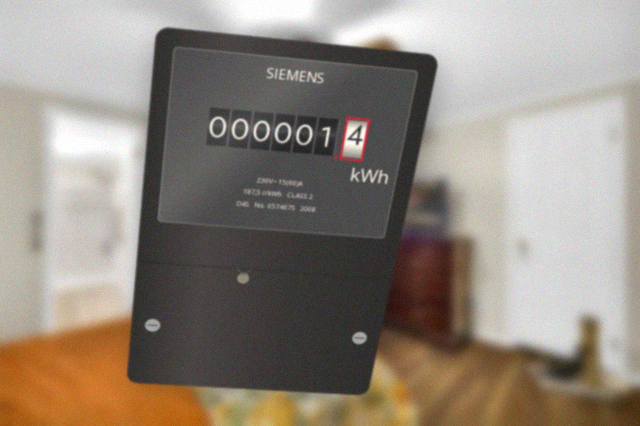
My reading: 1.4 kWh
